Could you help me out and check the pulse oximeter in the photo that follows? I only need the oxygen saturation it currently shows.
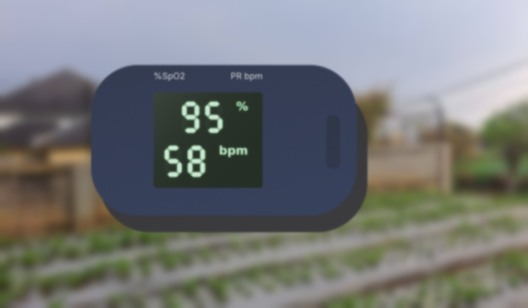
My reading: 95 %
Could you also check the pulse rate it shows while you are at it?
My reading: 58 bpm
